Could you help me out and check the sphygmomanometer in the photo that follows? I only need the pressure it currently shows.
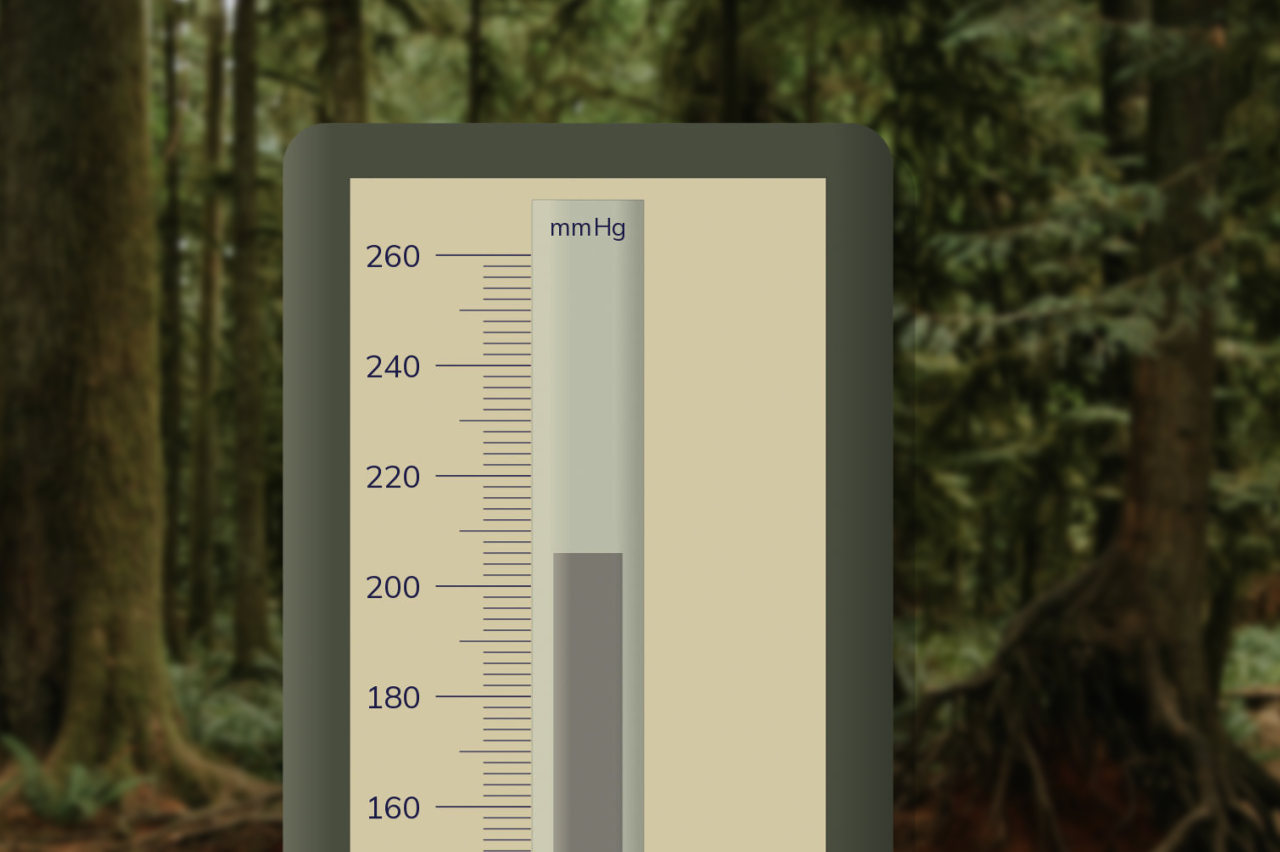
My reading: 206 mmHg
